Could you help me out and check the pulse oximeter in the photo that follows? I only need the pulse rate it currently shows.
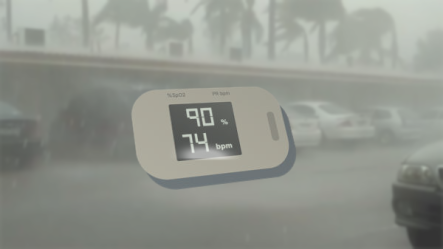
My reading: 74 bpm
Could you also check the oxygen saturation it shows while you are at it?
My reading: 90 %
